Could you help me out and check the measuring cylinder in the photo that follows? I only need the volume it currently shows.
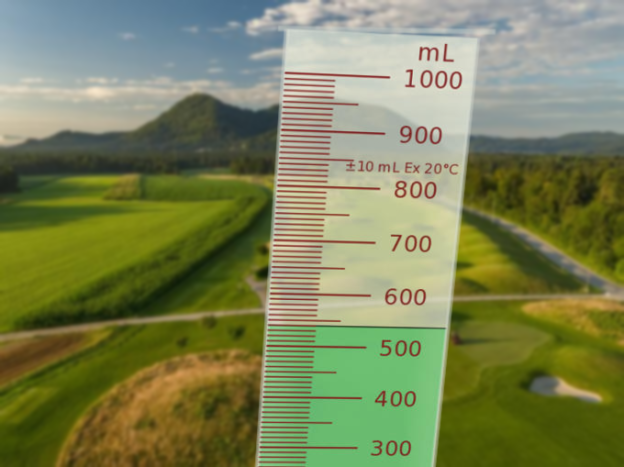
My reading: 540 mL
